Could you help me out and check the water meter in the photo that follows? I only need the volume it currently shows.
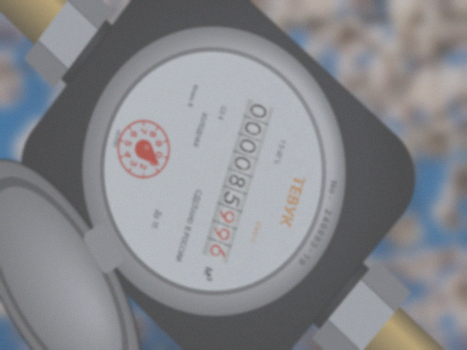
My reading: 85.9960 m³
